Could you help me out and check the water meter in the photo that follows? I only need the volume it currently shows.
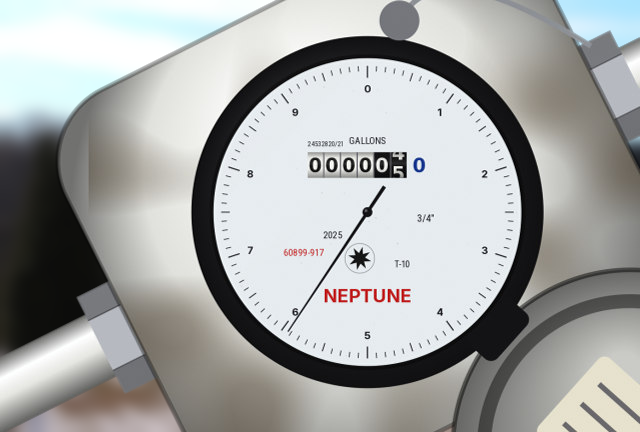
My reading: 45.9 gal
